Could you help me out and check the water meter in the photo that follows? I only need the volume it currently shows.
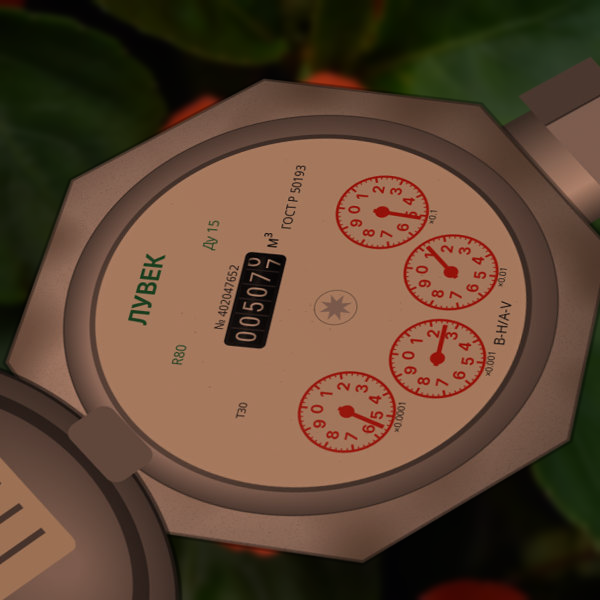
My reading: 5076.5125 m³
